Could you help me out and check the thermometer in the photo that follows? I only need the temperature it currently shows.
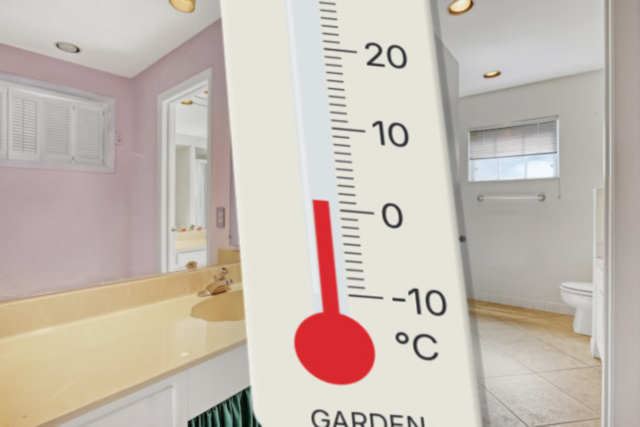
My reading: 1 °C
